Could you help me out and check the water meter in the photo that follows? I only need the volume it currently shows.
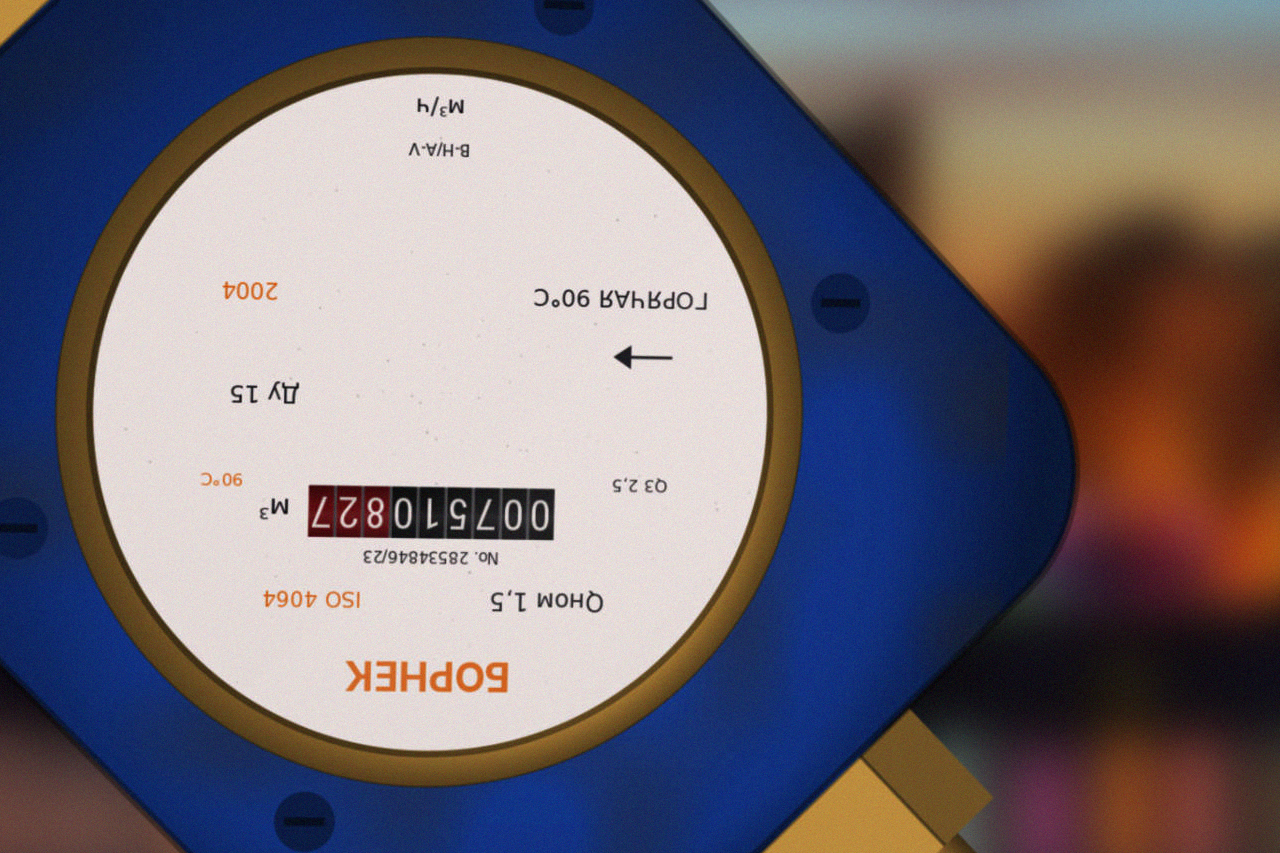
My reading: 7510.827 m³
